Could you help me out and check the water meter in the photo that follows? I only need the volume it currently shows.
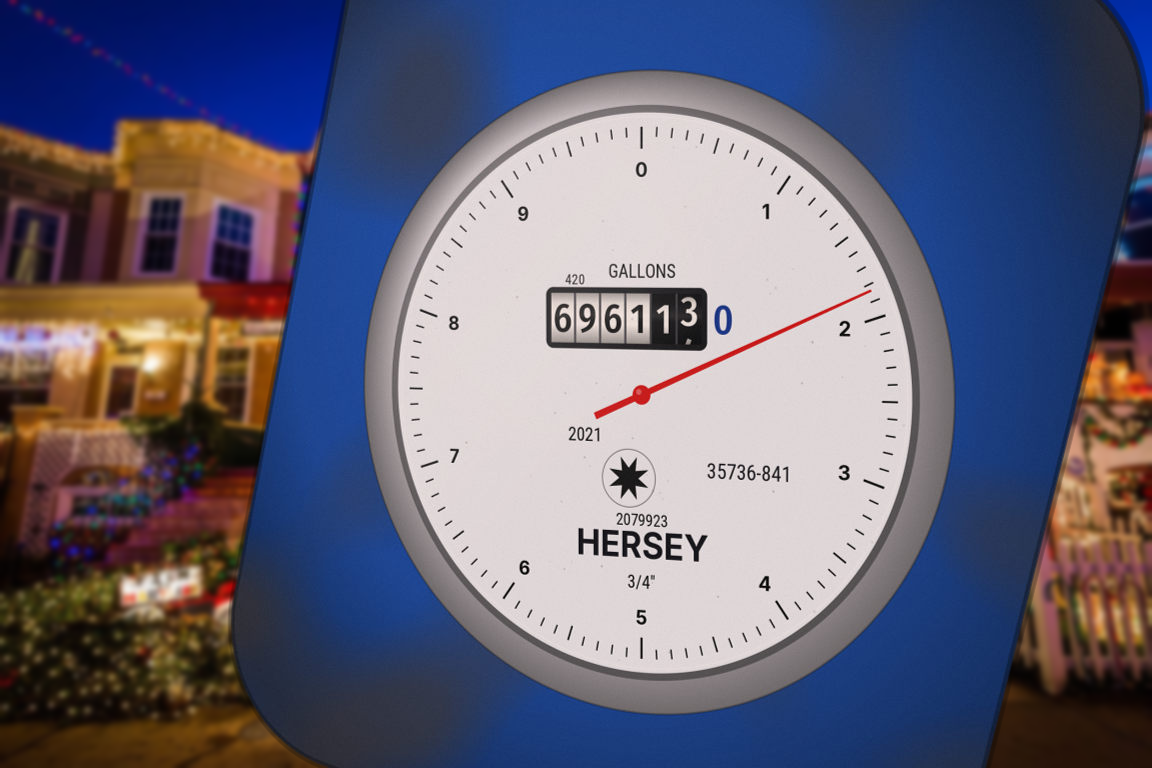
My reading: 6961131.8 gal
